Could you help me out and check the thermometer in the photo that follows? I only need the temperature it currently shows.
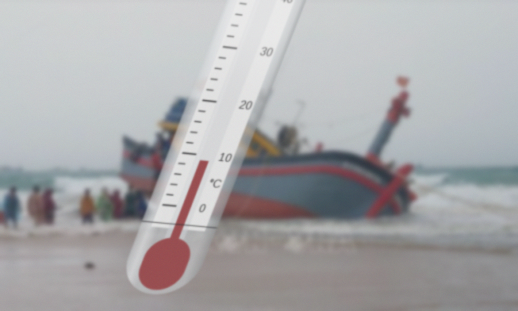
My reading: 9 °C
